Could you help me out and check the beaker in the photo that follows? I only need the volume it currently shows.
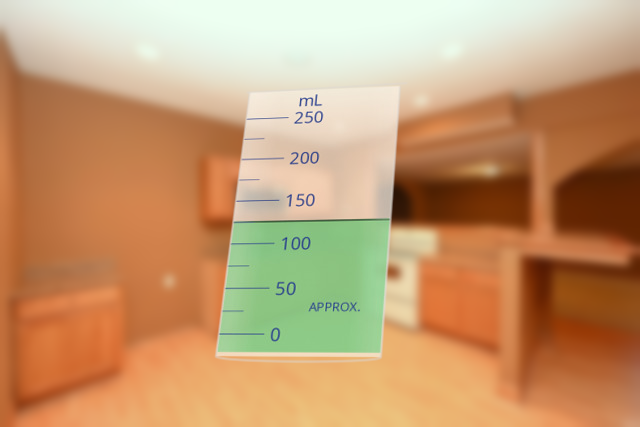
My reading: 125 mL
